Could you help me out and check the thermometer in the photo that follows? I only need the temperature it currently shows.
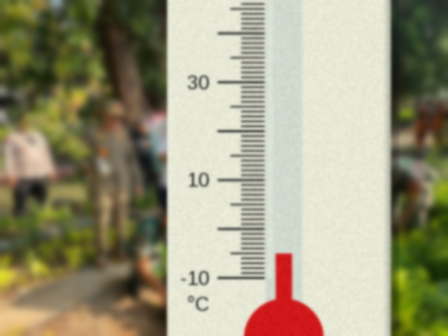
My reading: -5 °C
